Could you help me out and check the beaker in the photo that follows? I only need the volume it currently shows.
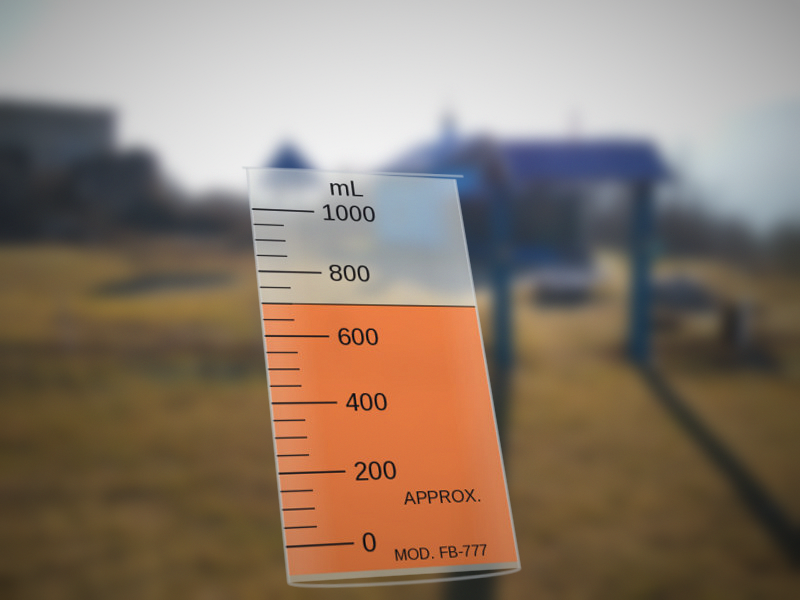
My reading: 700 mL
